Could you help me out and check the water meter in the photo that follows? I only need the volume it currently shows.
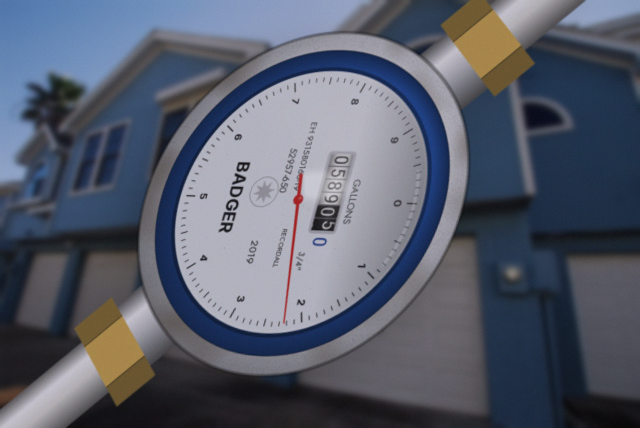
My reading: 589052.2 gal
